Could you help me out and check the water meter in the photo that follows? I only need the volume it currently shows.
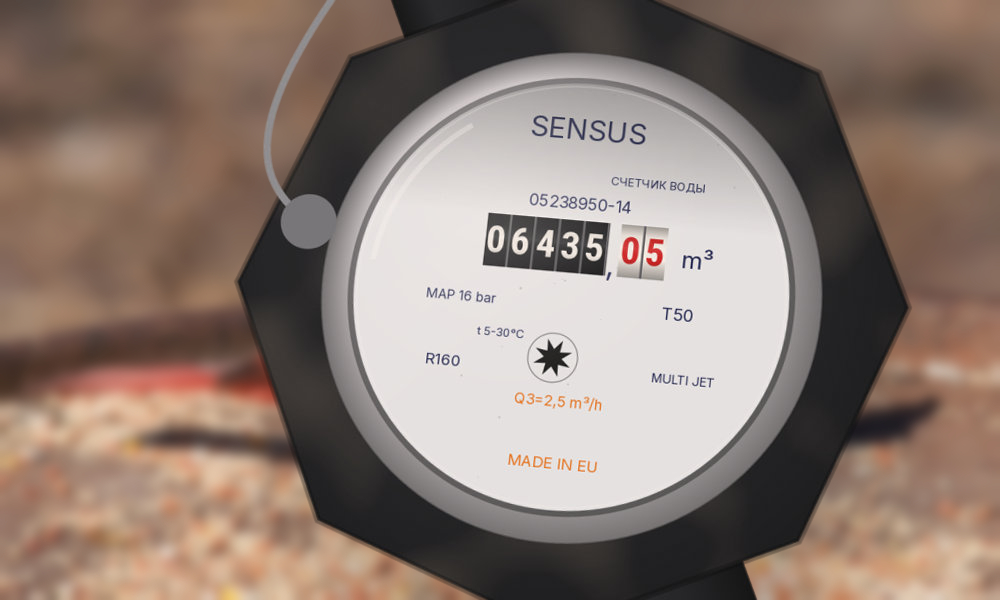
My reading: 6435.05 m³
